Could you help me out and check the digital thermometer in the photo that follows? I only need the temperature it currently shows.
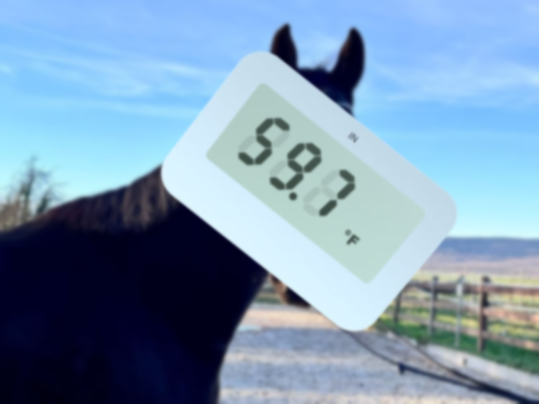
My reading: 59.7 °F
